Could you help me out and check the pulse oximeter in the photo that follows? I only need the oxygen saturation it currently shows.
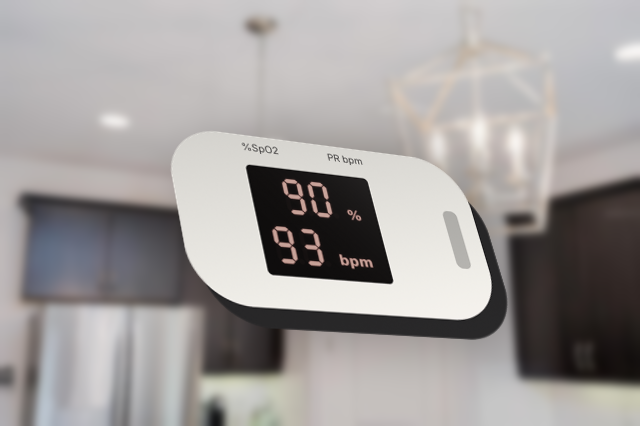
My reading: 90 %
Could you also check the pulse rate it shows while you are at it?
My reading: 93 bpm
